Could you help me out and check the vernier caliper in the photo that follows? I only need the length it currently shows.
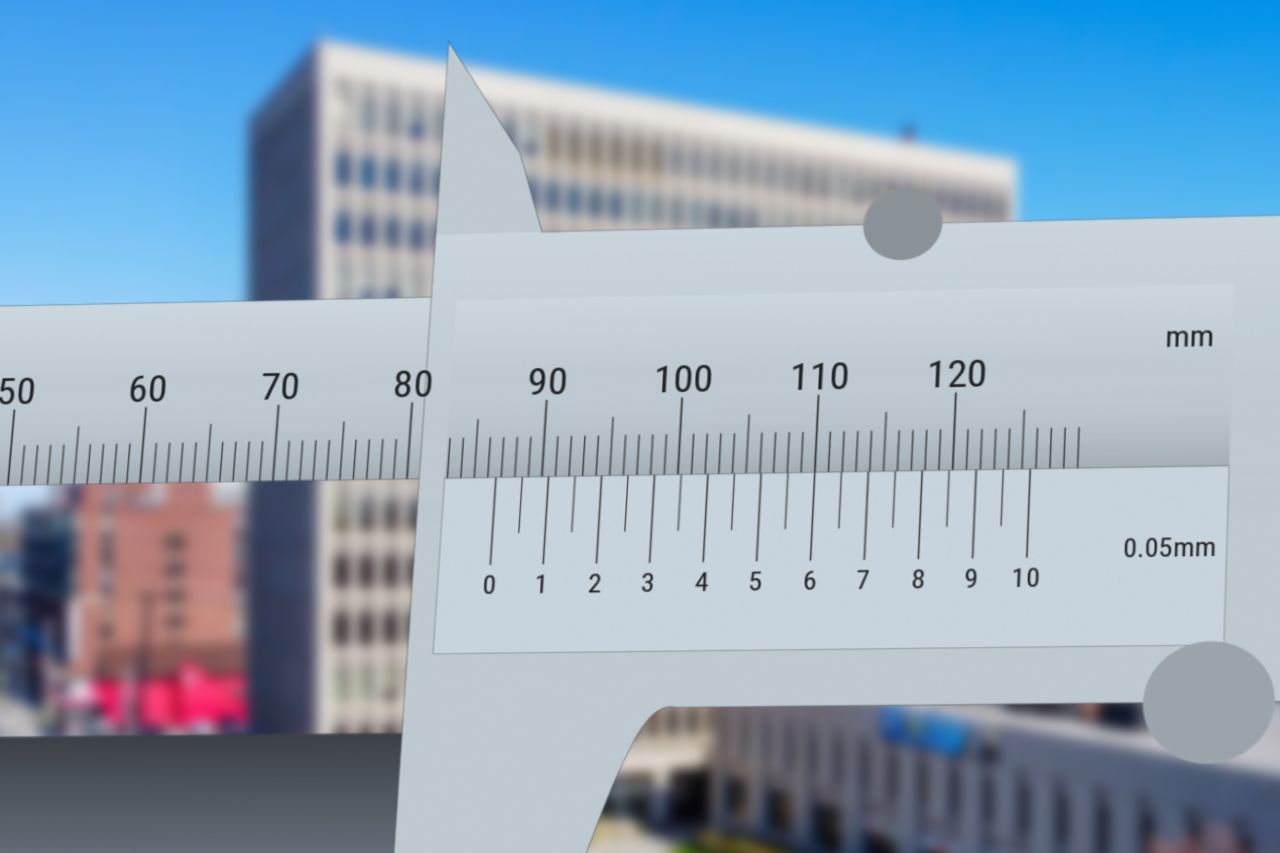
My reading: 86.6 mm
